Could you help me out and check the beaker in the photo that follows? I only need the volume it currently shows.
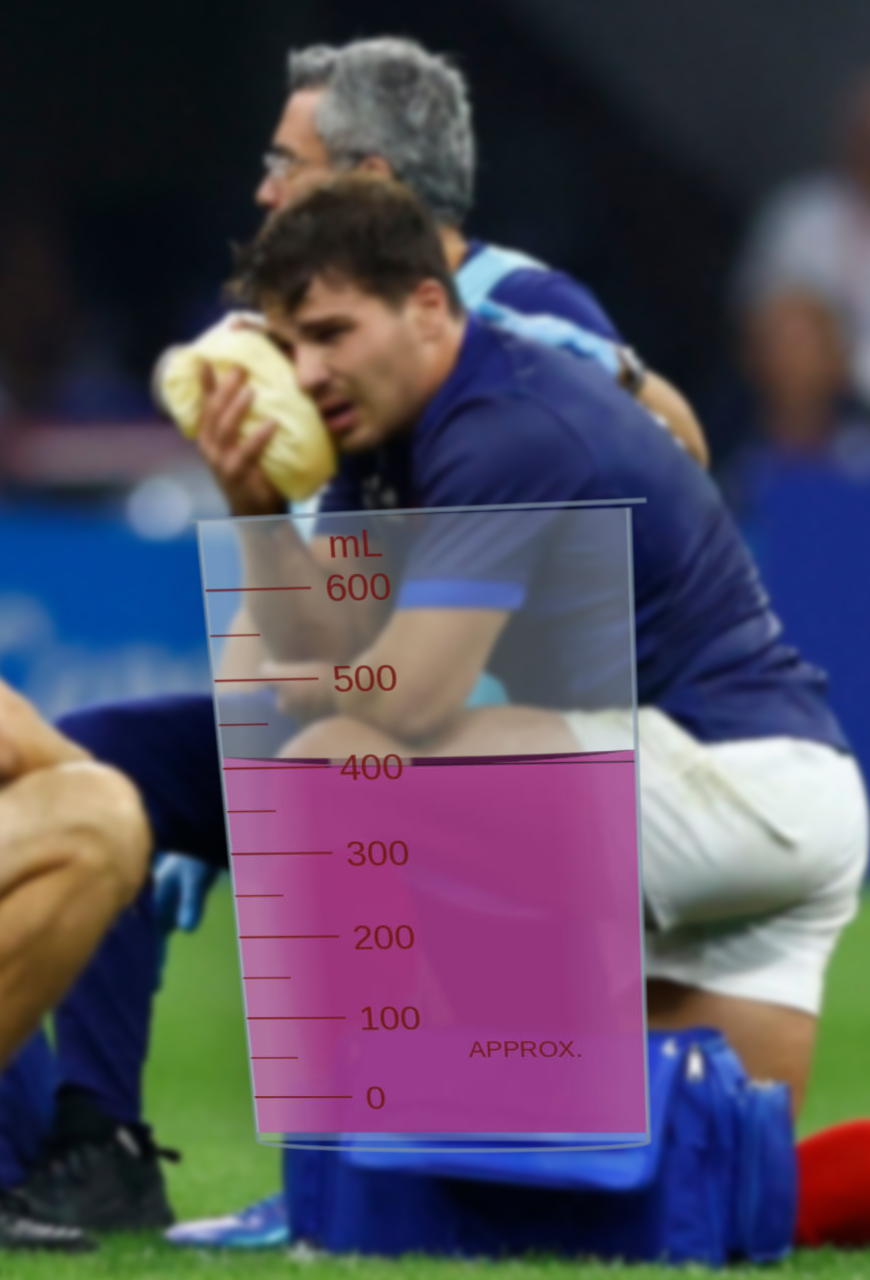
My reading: 400 mL
